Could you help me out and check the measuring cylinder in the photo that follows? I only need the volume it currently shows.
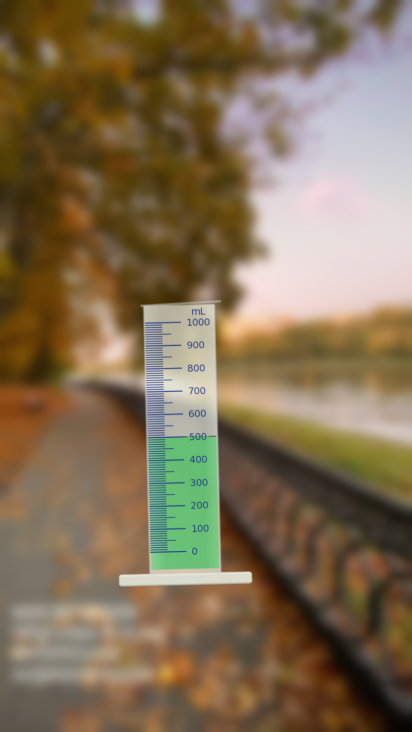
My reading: 500 mL
